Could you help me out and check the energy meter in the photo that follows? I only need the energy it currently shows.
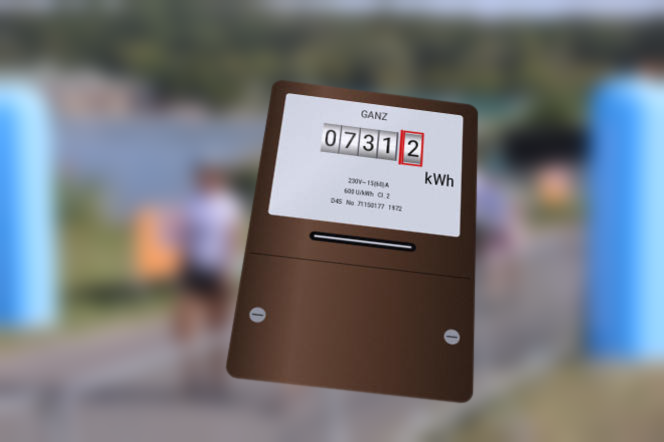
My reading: 731.2 kWh
